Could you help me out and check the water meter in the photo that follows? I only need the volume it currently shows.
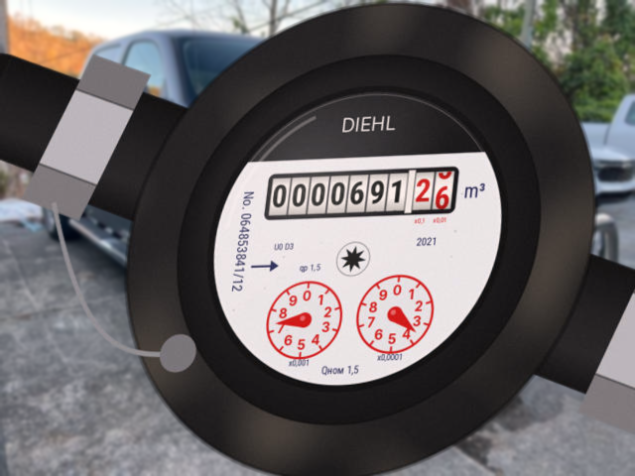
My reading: 691.2573 m³
